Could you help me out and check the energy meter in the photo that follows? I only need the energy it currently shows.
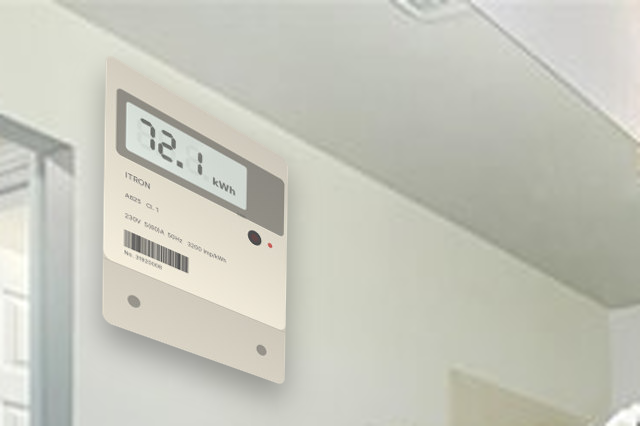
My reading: 72.1 kWh
